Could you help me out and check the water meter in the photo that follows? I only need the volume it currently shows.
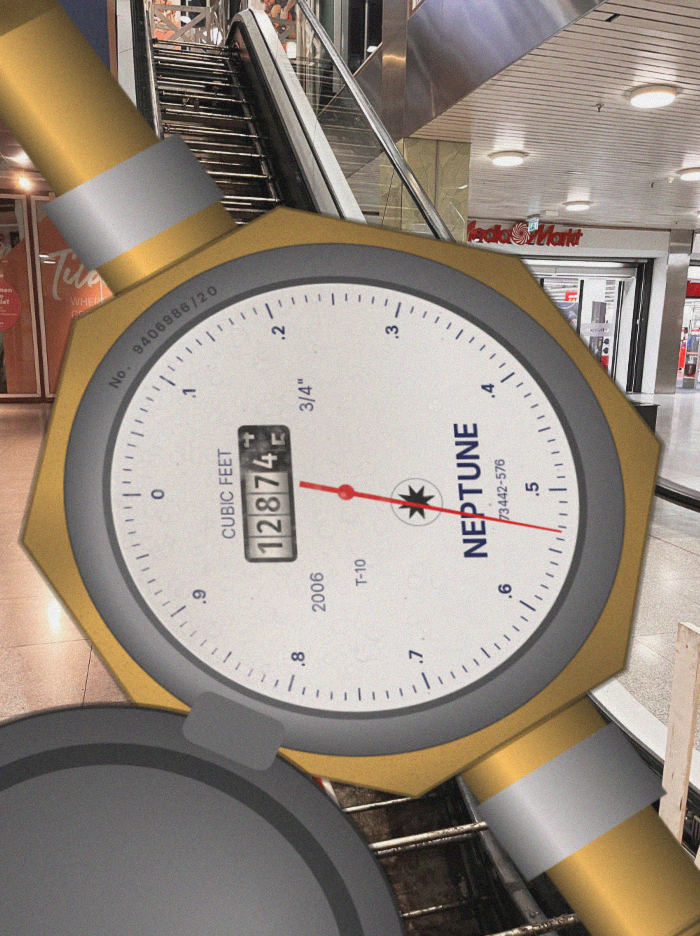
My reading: 128744.53 ft³
